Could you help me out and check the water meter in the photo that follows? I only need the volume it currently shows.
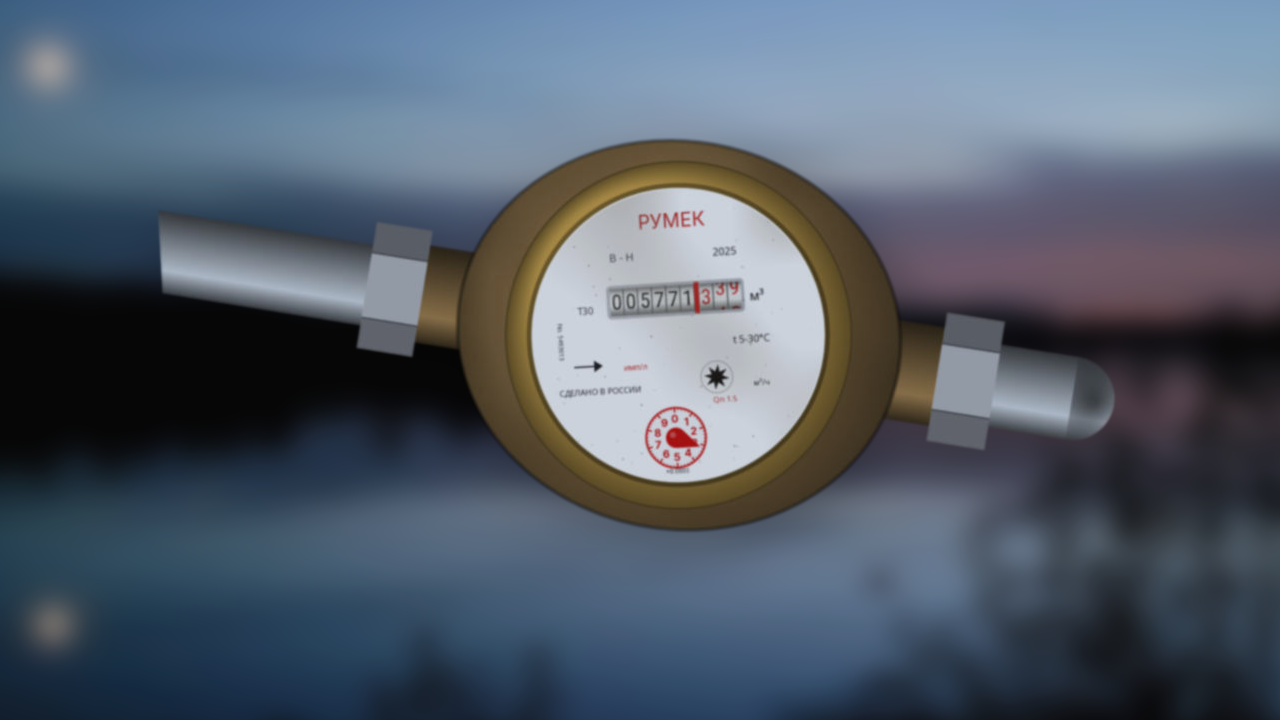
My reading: 5771.3393 m³
